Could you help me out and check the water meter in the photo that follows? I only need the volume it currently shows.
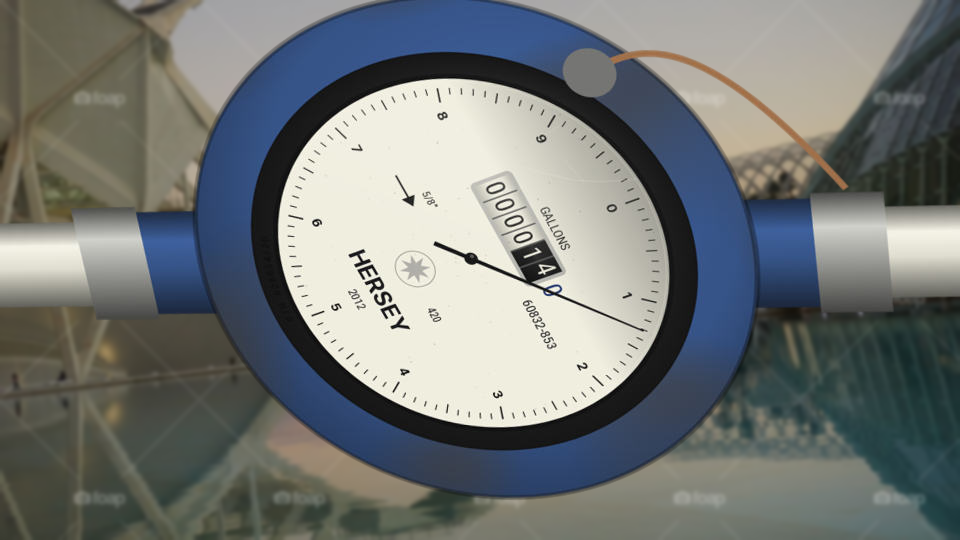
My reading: 141.3 gal
